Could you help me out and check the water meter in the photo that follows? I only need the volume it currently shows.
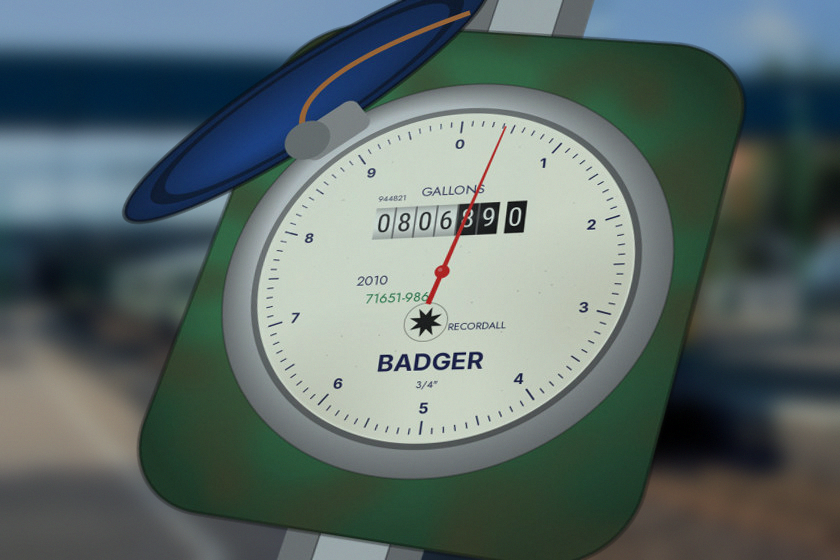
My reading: 806890.4 gal
